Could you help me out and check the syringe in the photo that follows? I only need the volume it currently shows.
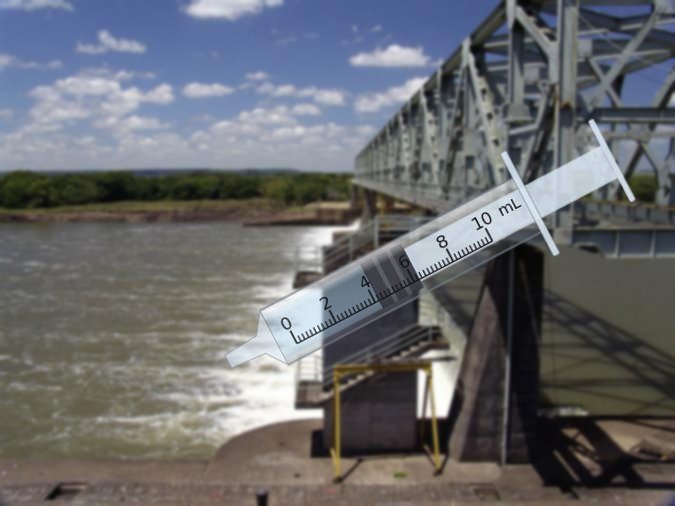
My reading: 4.2 mL
